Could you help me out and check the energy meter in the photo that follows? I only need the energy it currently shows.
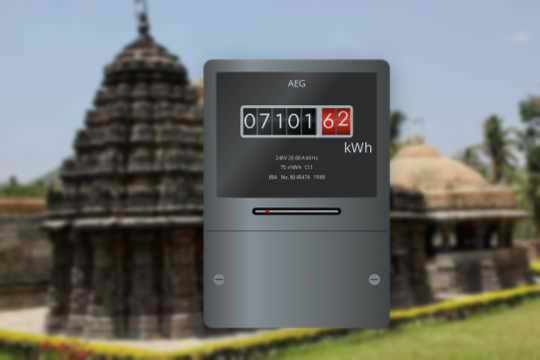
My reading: 7101.62 kWh
